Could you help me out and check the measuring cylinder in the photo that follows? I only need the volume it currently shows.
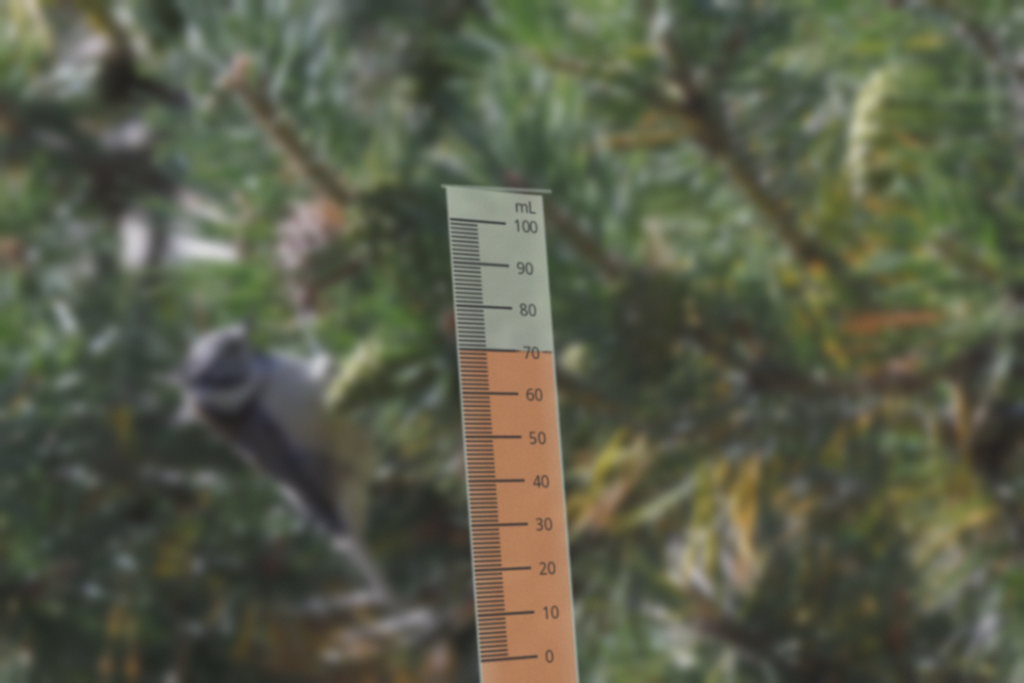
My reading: 70 mL
